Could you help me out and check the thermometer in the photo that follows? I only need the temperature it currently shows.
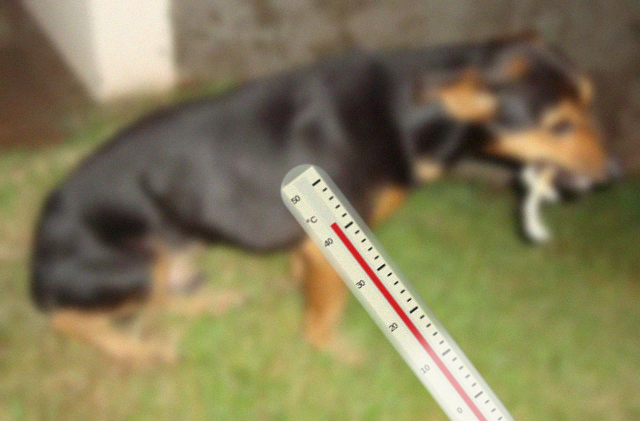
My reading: 42 °C
